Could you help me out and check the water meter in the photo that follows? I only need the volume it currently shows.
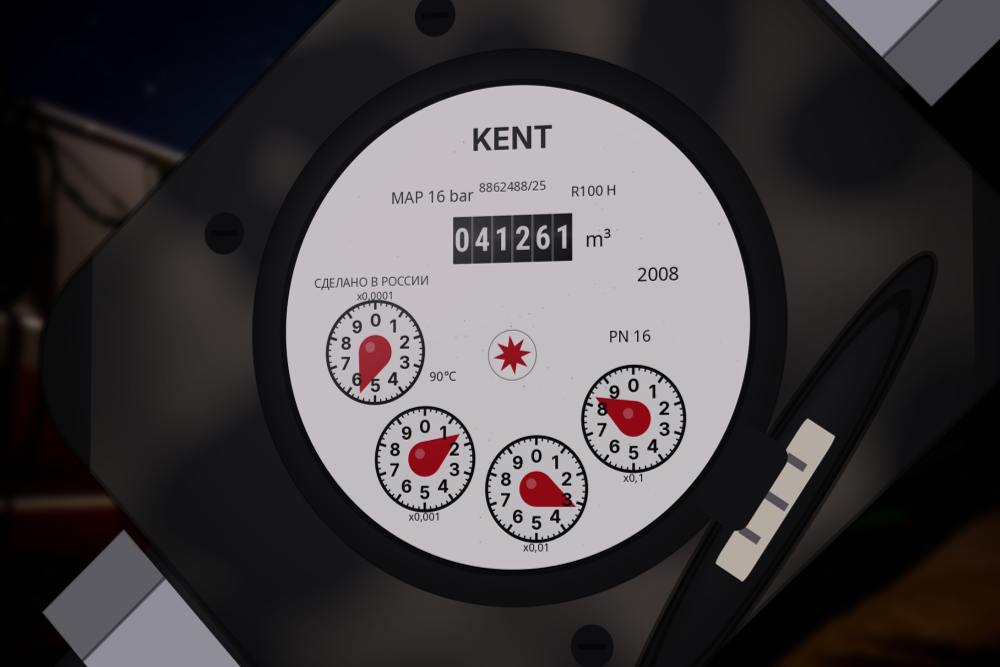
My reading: 41261.8315 m³
